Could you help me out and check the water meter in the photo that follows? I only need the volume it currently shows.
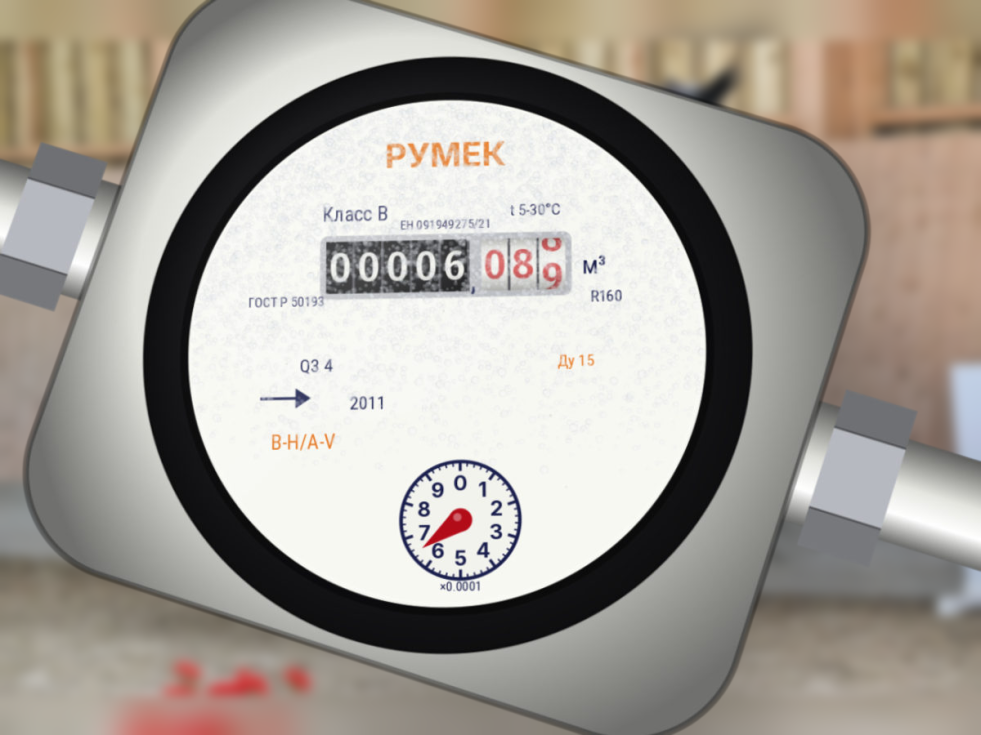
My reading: 6.0886 m³
